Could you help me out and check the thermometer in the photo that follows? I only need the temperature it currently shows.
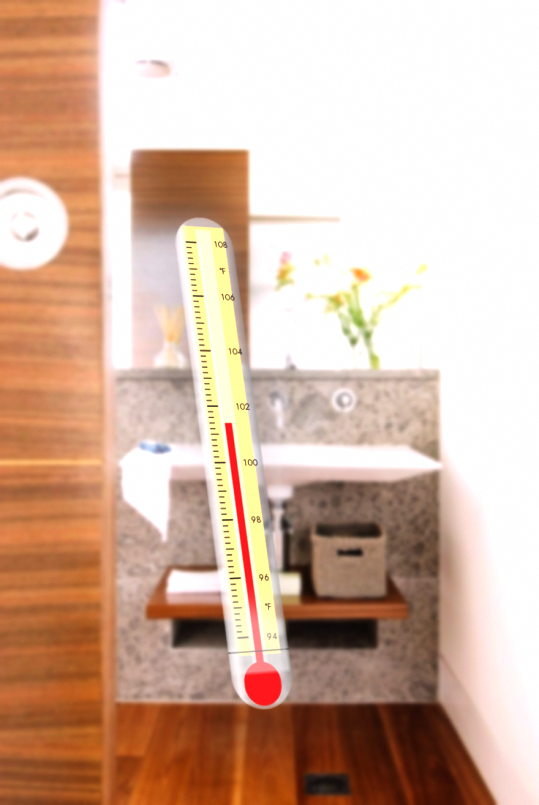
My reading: 101.4 °F
